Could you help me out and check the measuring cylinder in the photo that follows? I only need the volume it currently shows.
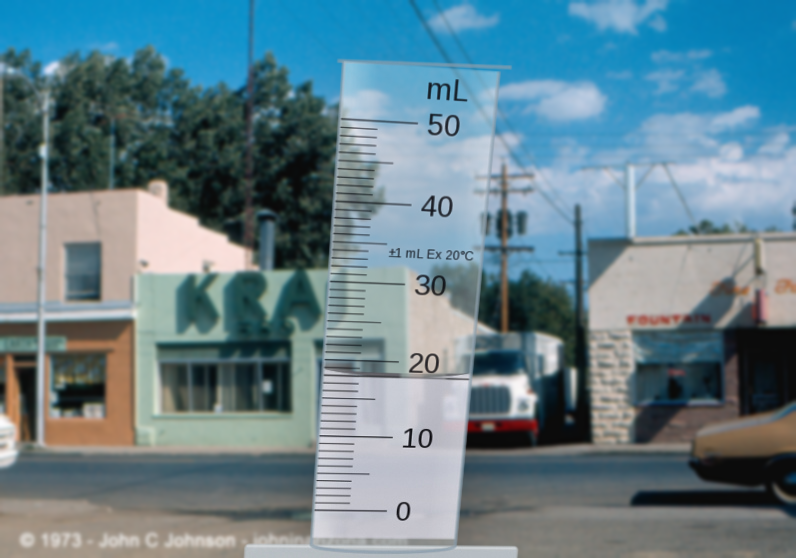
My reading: 18 mL
